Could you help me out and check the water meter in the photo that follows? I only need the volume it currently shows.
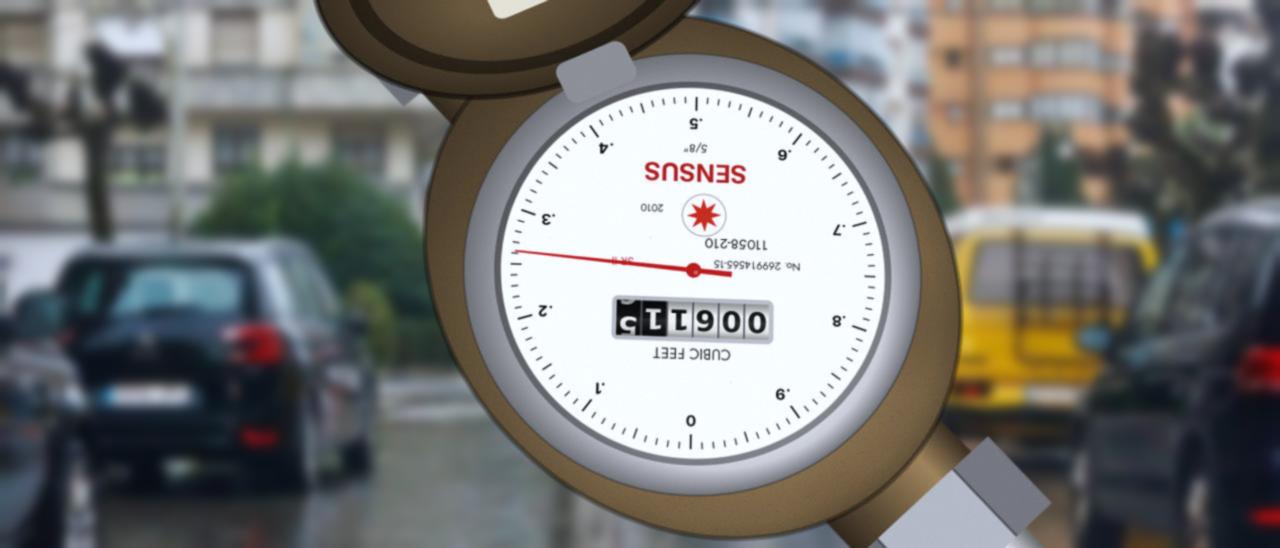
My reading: 6115.26 ft³
